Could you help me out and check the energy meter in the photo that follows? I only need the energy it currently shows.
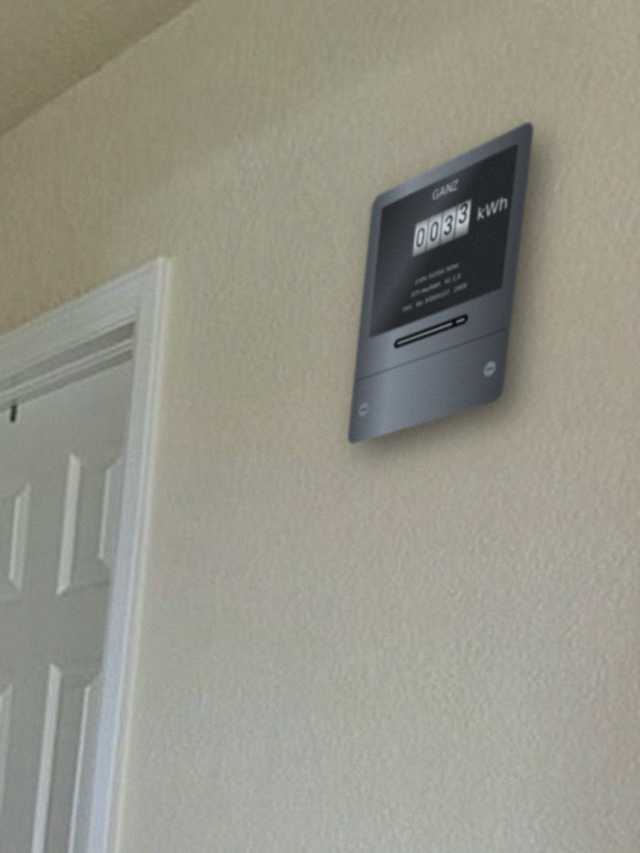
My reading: 33 kWh
